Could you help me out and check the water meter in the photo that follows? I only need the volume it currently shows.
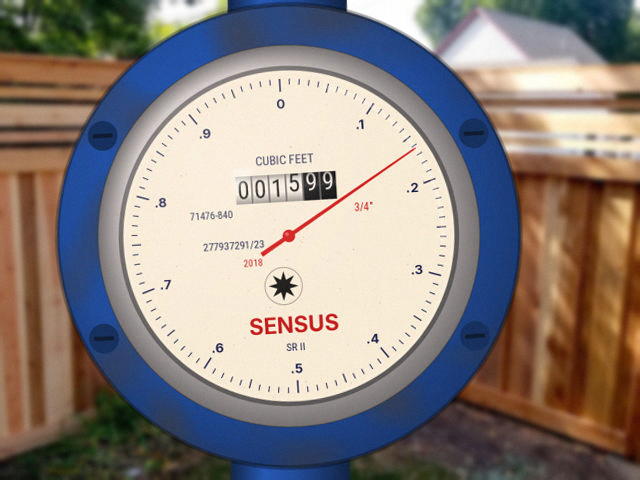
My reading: 1599.16 ft³
